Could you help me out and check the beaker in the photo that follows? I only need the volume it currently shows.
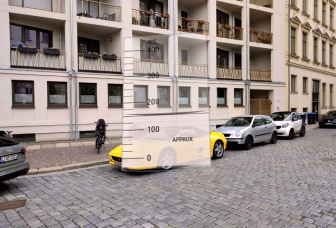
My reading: 150 mL
